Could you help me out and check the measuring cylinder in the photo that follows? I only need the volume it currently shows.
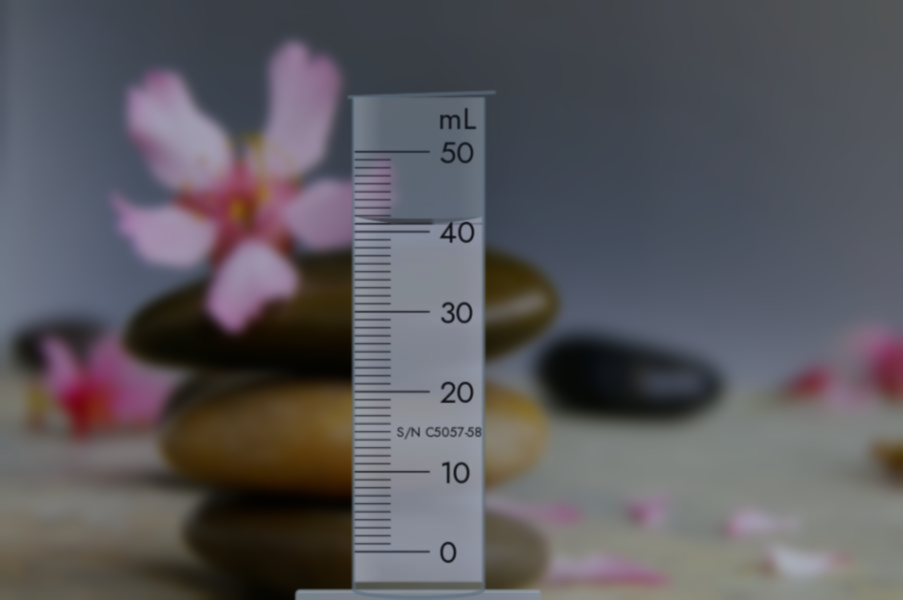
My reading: 41 mL
